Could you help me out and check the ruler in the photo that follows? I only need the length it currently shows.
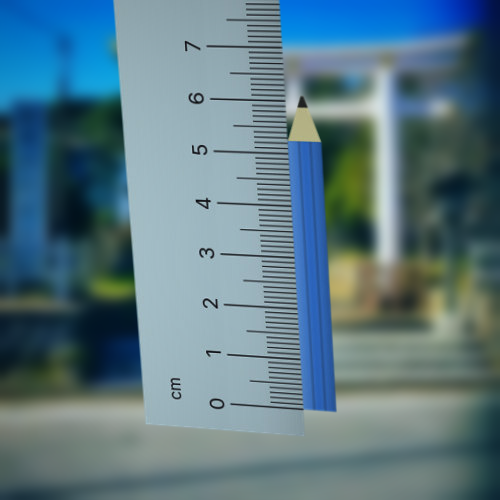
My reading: 6.1 cm
